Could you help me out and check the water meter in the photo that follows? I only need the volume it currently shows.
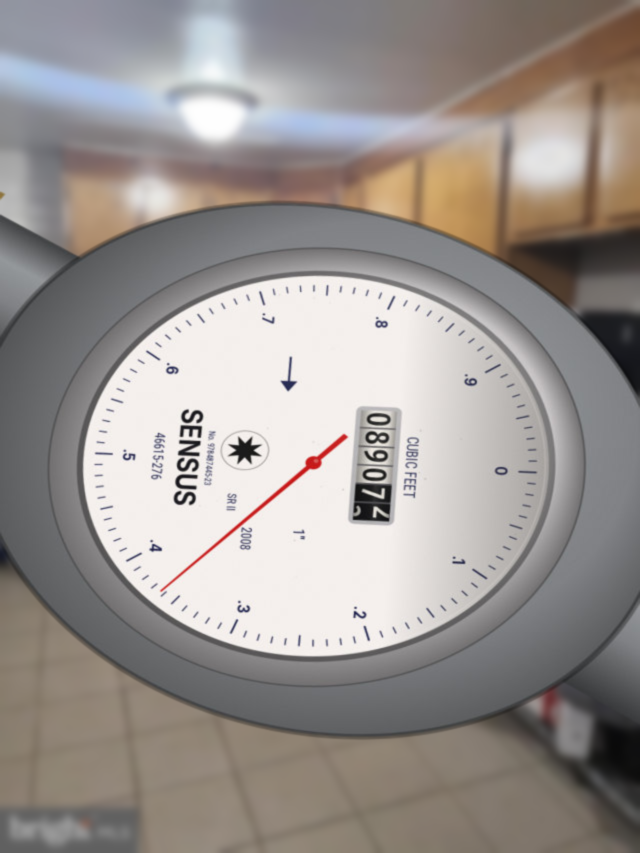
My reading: 89072.36 ft³
